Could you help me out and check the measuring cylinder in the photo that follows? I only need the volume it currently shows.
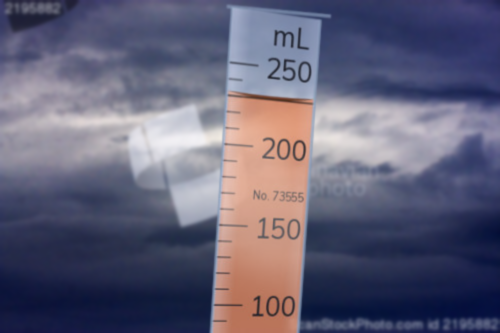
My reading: 230 mL
